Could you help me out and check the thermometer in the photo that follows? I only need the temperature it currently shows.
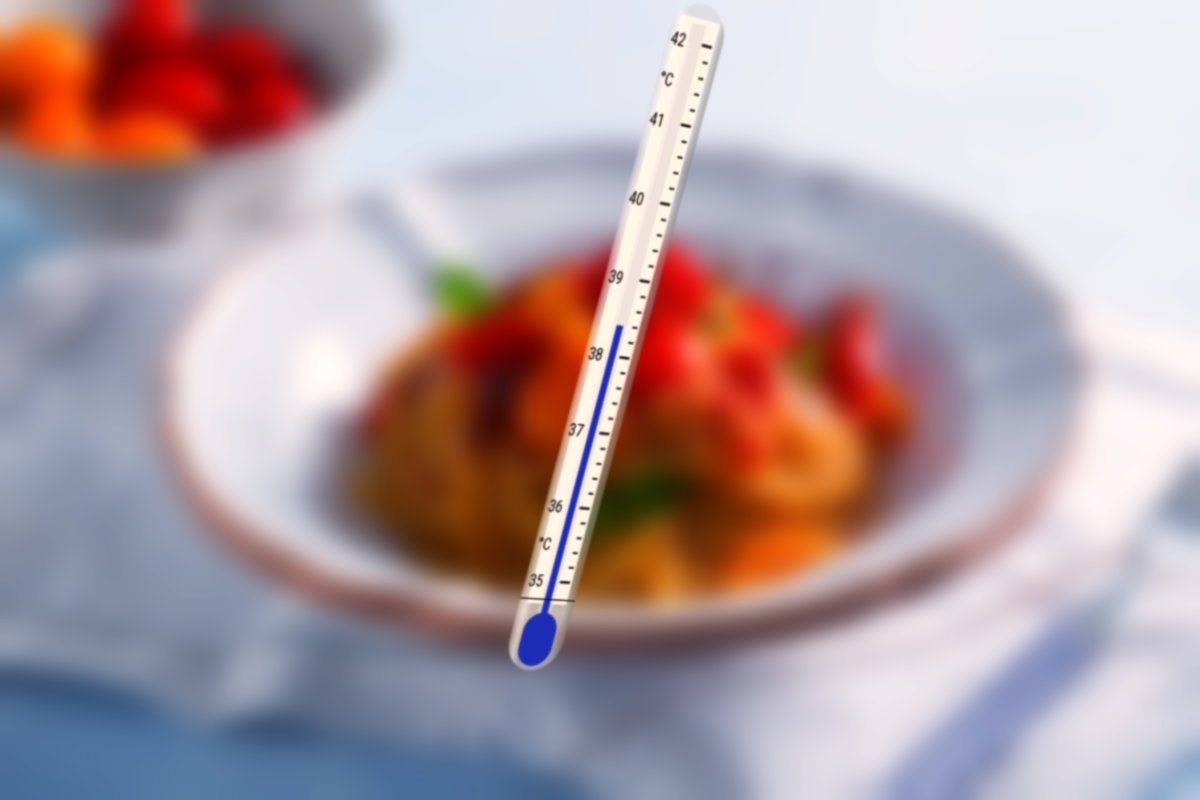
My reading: 38.4 °C
